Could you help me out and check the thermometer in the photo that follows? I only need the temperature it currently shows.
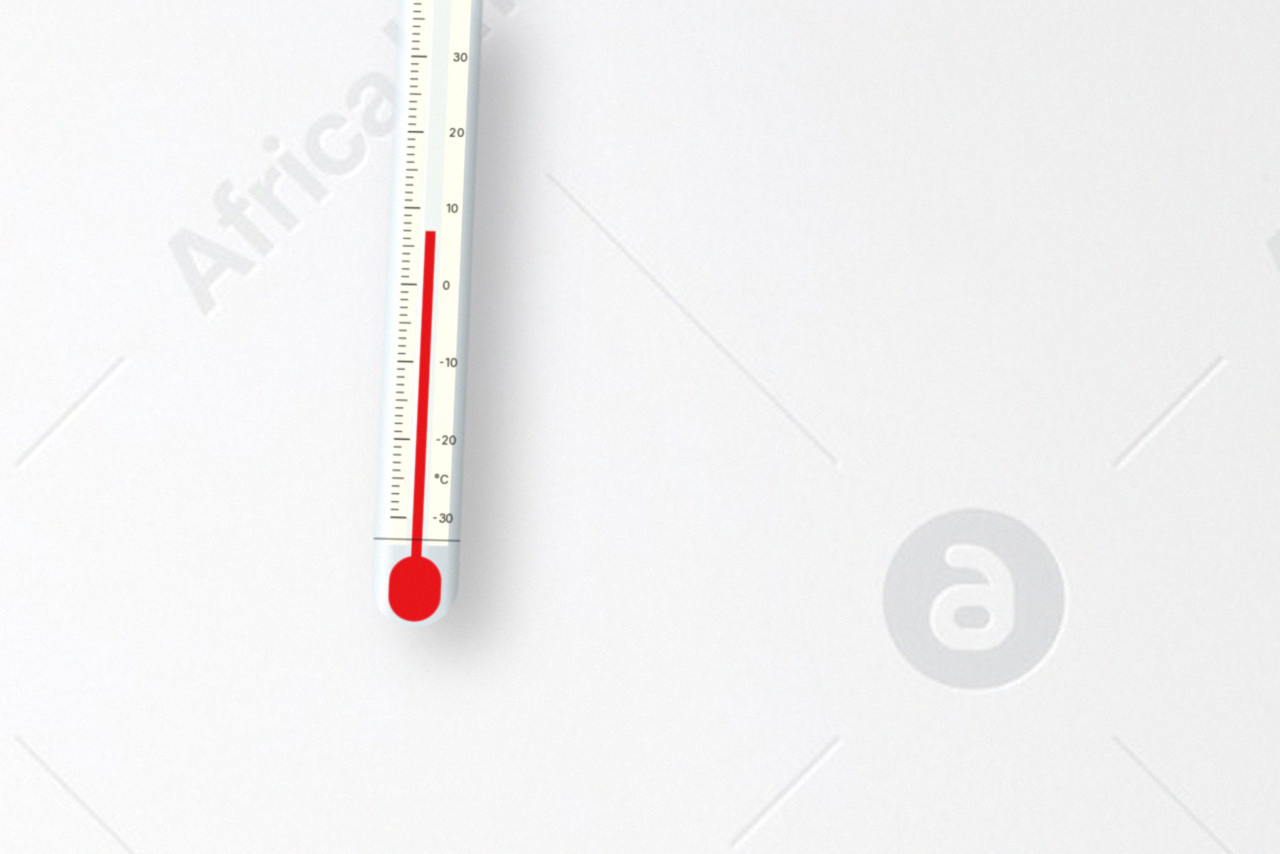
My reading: 7 °C
